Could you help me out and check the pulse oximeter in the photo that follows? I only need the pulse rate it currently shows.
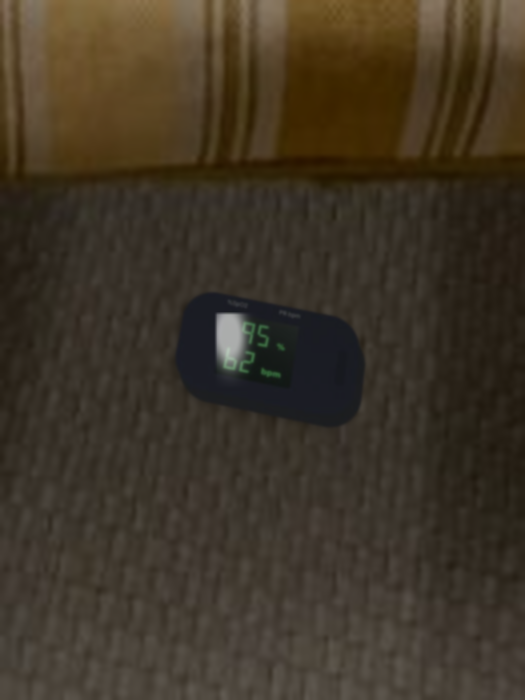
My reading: 62 bpm
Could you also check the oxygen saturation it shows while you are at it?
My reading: 95 %
